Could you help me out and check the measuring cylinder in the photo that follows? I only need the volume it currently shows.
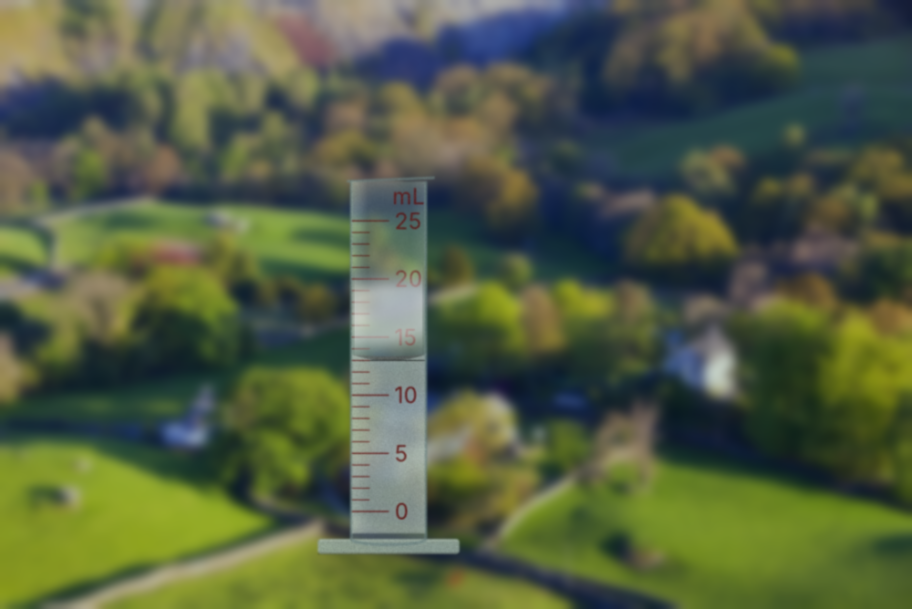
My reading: 13 mL
